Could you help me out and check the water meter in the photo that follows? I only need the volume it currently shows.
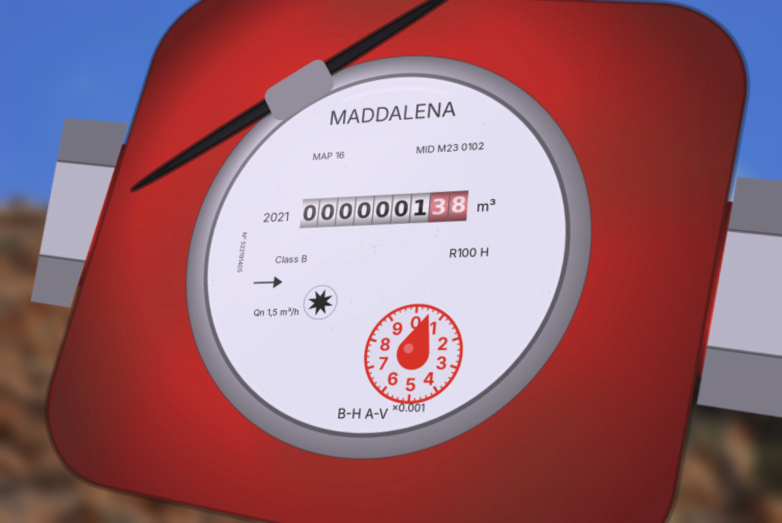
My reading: 1.380 m³
